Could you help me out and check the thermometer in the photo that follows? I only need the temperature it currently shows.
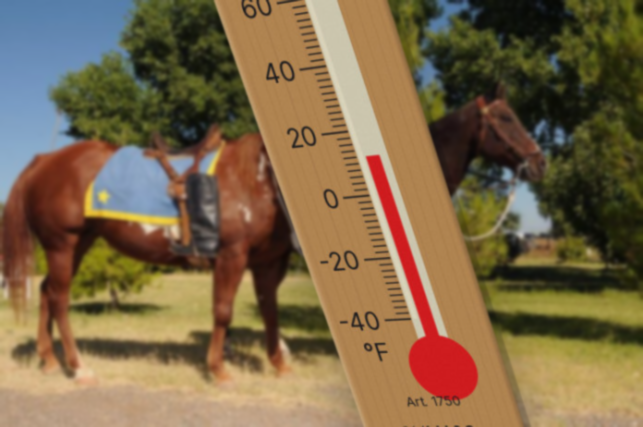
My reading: 12 °F
